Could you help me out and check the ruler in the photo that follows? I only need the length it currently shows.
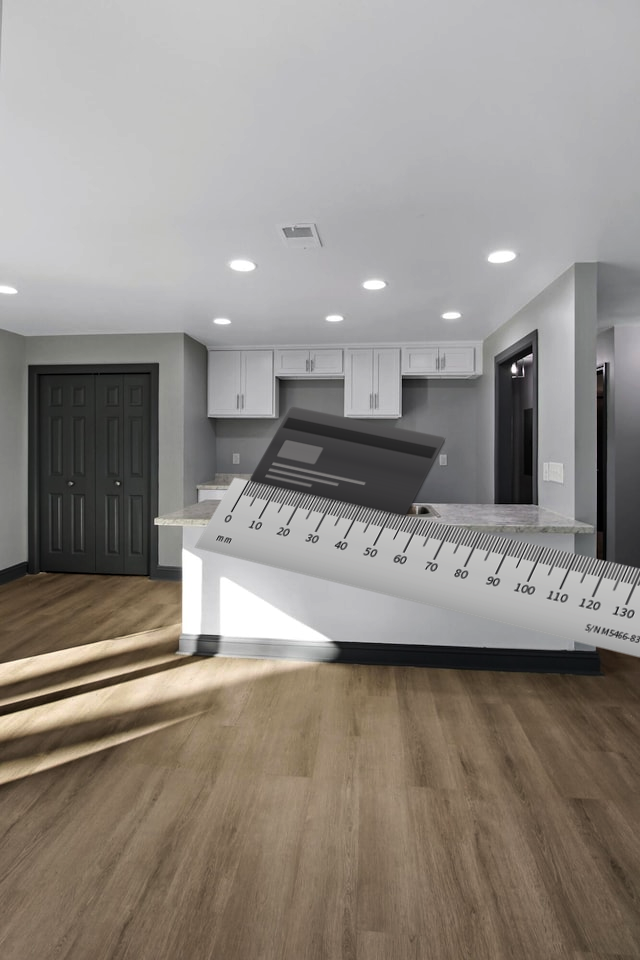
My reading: 55 mm
